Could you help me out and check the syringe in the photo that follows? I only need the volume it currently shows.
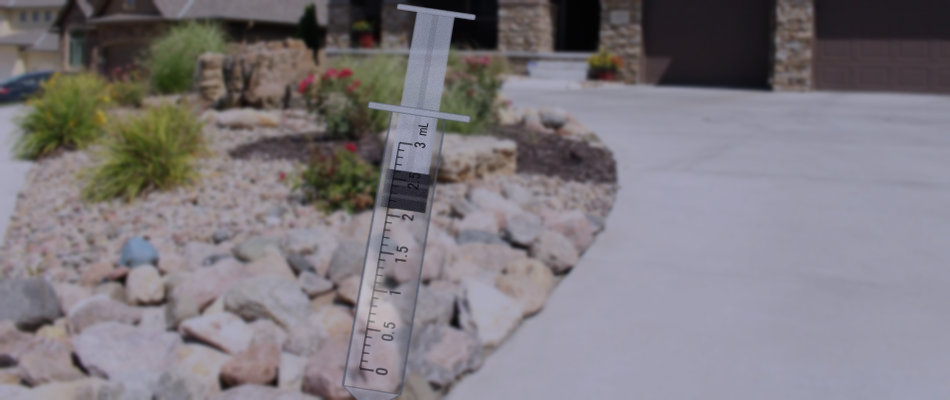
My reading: 2.1 mL
